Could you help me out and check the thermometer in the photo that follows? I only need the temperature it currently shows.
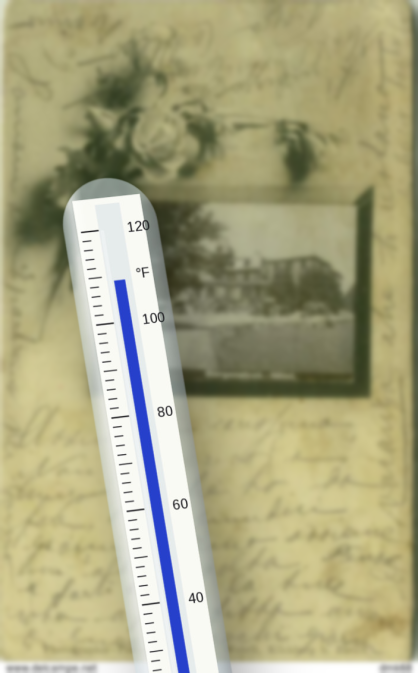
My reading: 109 °F
